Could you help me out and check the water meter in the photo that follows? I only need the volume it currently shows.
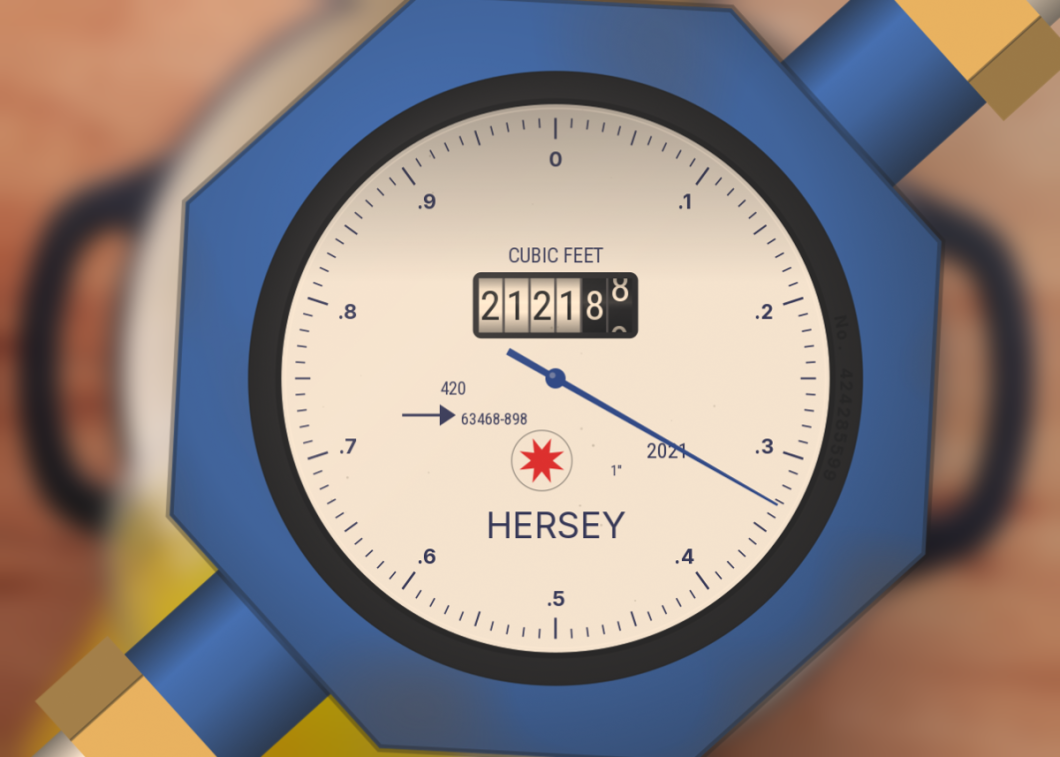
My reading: 212188.33 ft³
